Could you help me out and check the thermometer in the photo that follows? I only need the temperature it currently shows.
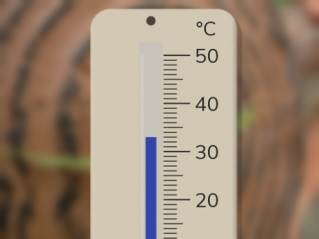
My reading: 33 °C
